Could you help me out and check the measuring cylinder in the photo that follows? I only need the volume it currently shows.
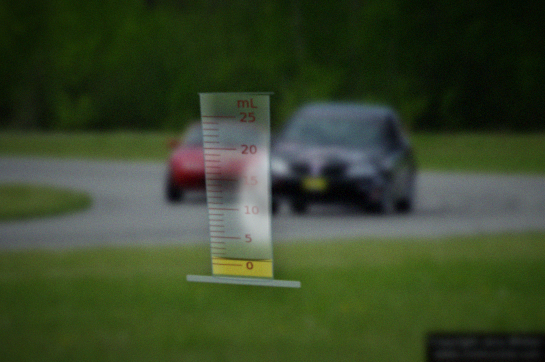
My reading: 1 mL
